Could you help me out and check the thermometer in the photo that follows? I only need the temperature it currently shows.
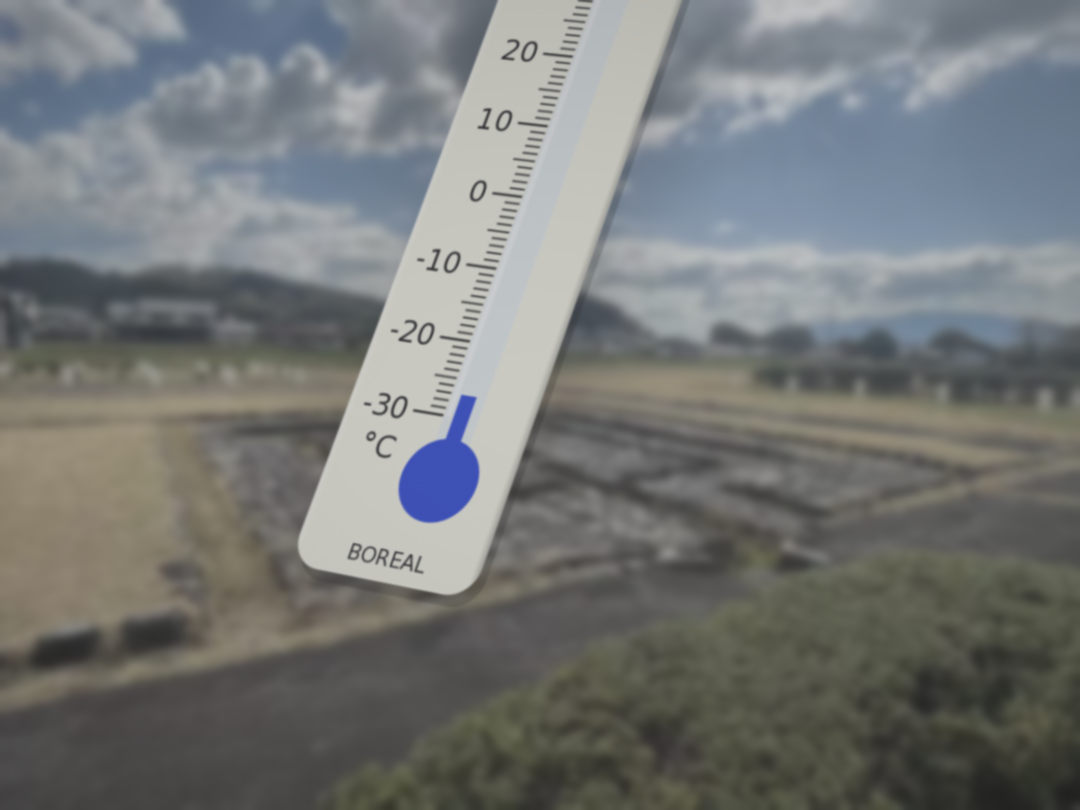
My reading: -27 °C
